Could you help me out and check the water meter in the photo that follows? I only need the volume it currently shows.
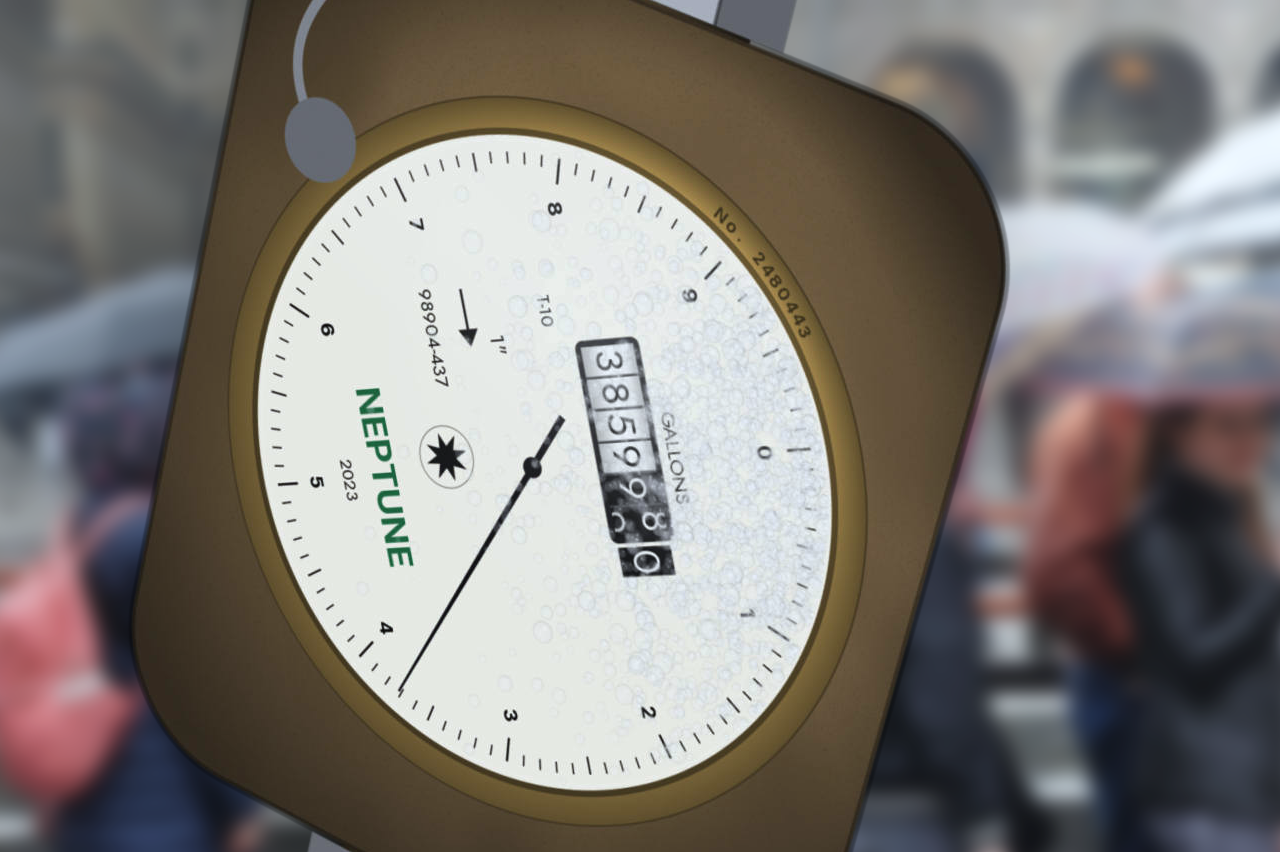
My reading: 3859983.7 gal
